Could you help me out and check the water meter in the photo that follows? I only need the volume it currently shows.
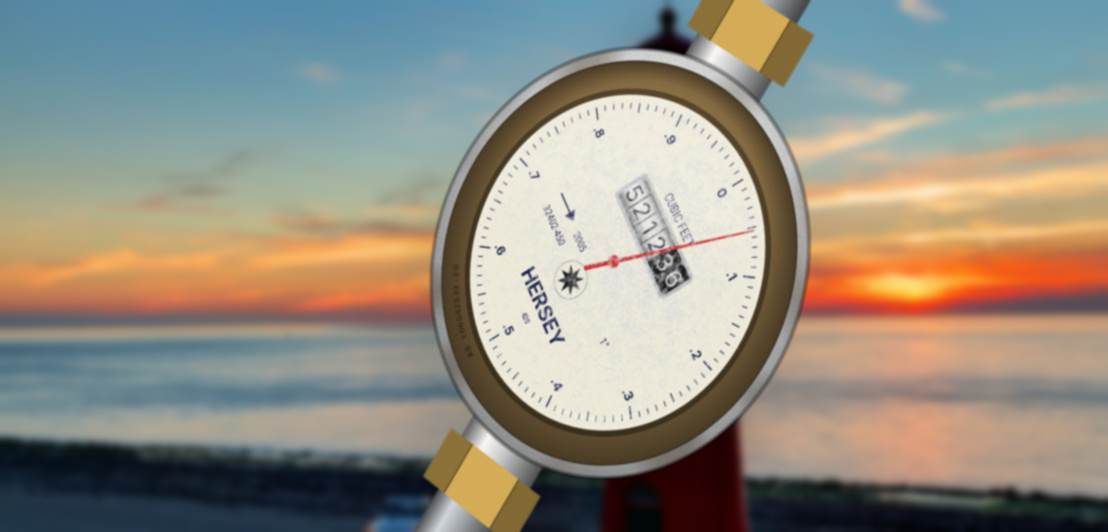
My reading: 521236.05 ft³
